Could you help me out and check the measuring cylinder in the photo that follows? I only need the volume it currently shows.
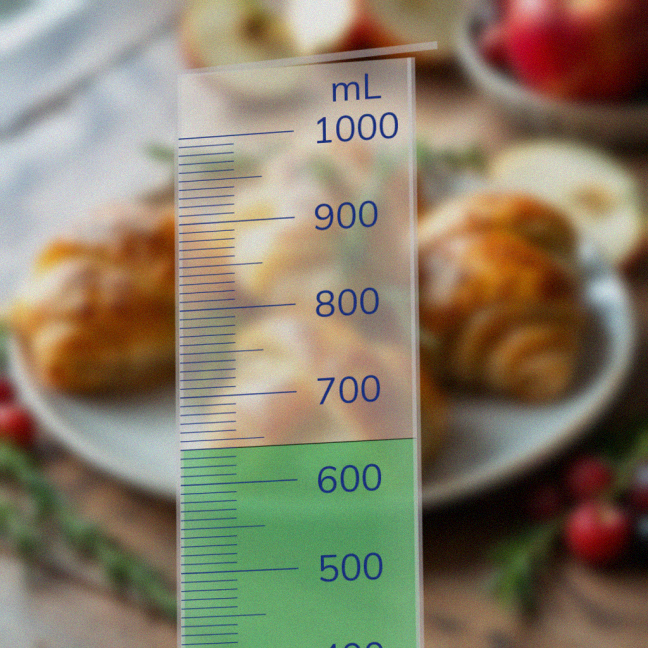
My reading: 640 mL
